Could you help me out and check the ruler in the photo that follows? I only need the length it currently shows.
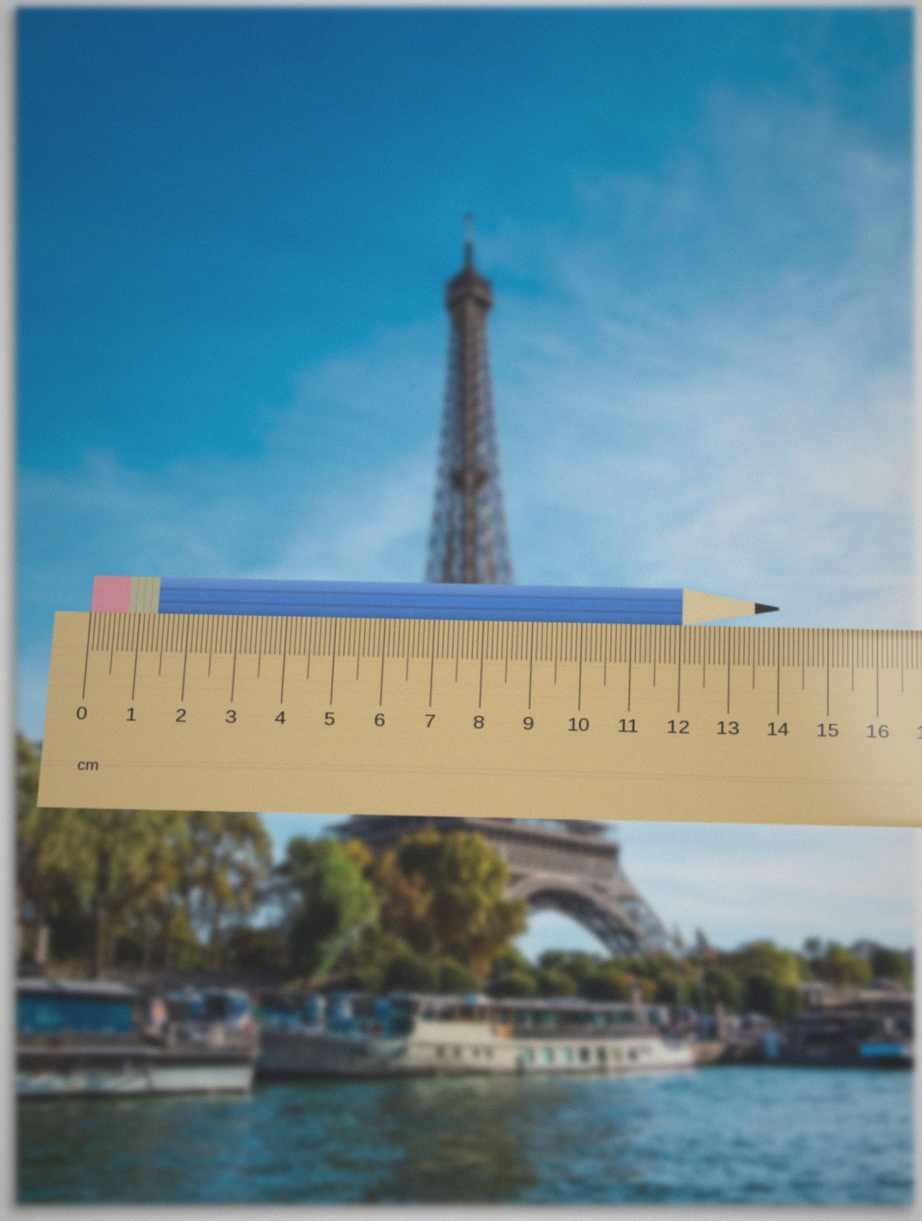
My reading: 14 cm
